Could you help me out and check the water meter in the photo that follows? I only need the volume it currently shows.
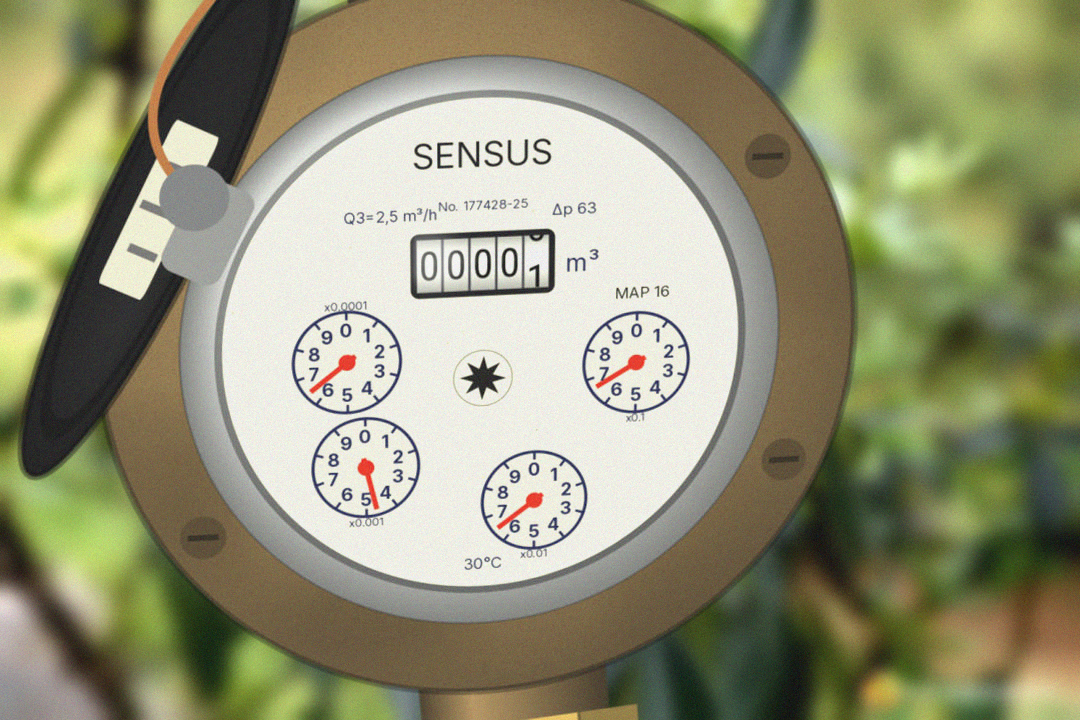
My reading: 0.6646 m³
